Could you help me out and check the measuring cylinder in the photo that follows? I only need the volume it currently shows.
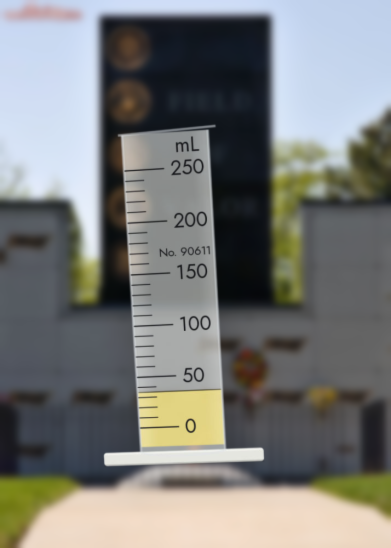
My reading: 35 mL
